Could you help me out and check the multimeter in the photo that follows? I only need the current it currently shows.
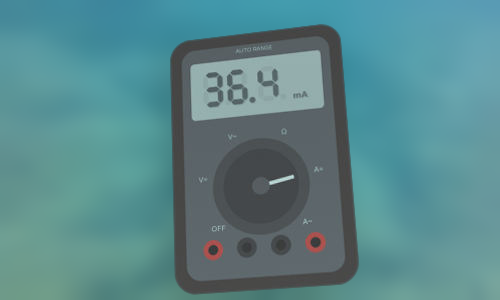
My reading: 36.4 mA
